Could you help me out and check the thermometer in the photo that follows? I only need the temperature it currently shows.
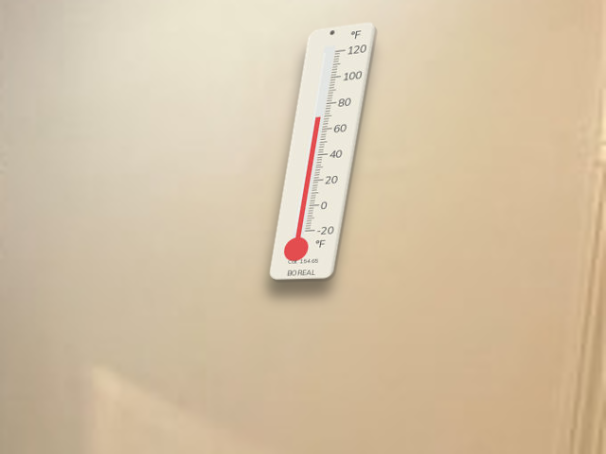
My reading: 70 °F
